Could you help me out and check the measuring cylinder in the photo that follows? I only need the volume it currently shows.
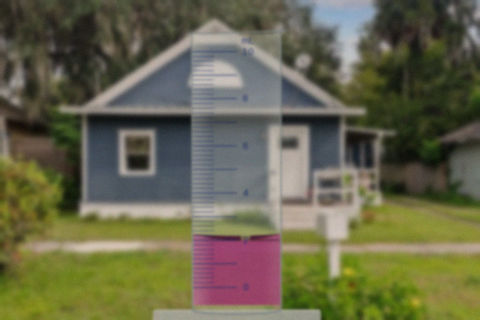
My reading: 2 mL
